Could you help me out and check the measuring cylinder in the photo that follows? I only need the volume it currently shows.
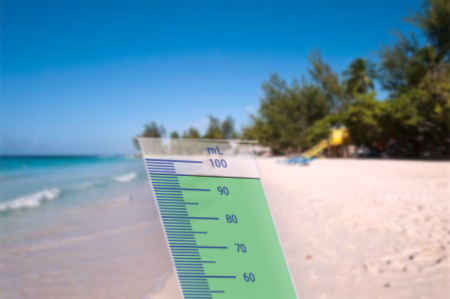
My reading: 95 mL
